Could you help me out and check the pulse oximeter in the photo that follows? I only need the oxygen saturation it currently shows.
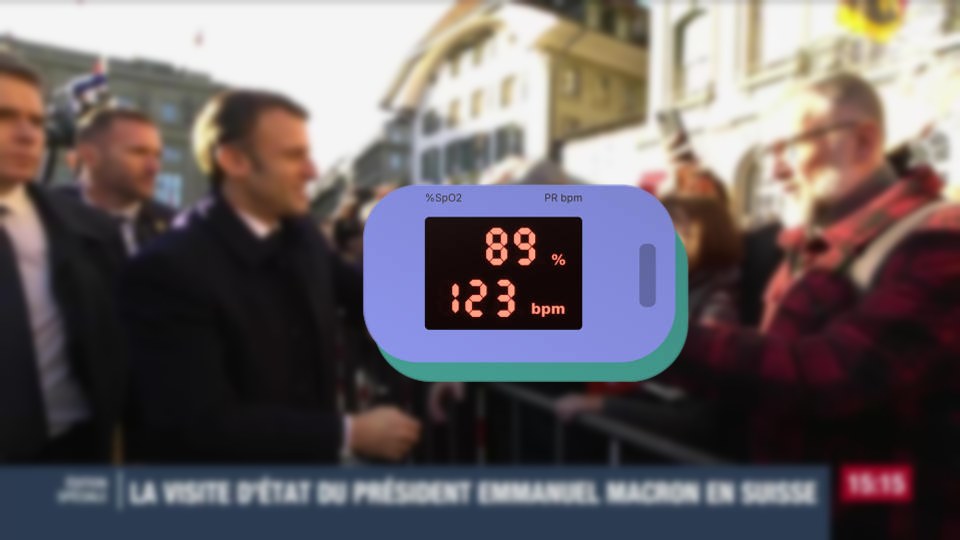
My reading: 89 %
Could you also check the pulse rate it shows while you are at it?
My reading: 123 bpm
